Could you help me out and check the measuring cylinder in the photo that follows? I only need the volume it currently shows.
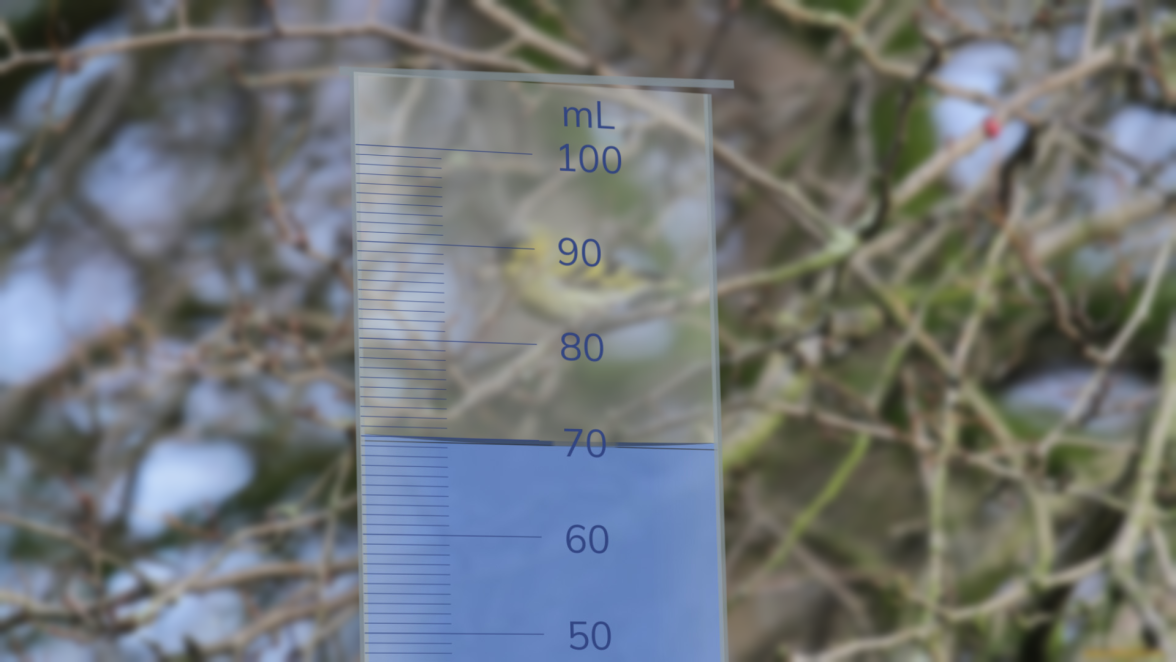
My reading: 69.5 mL
